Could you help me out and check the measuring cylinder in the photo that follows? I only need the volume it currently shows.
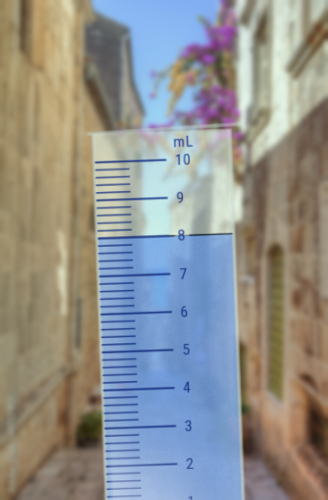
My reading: 8 mL
